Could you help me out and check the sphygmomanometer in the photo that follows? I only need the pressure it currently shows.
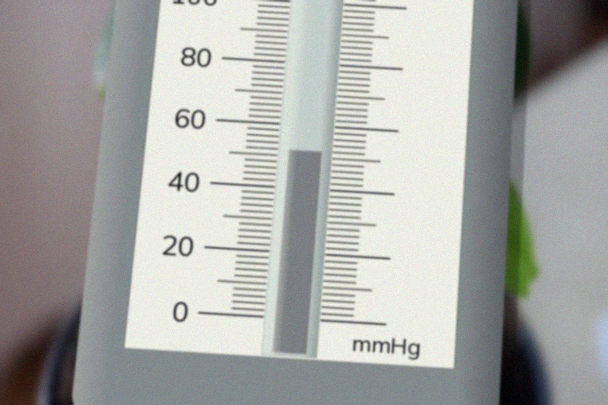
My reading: 52 mmHg
